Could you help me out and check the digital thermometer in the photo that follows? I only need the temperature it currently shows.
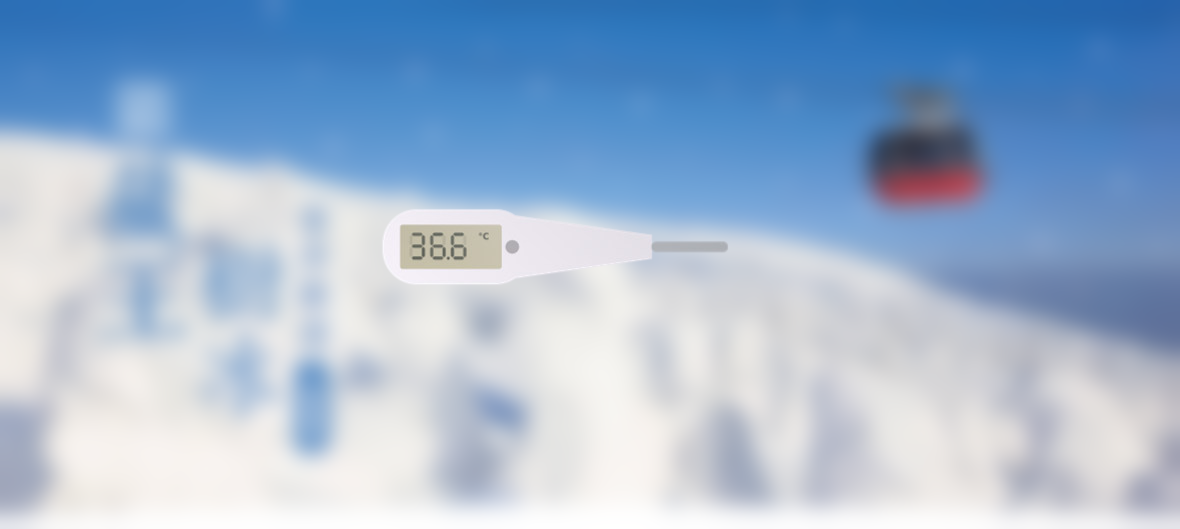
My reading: 36.6 °C
